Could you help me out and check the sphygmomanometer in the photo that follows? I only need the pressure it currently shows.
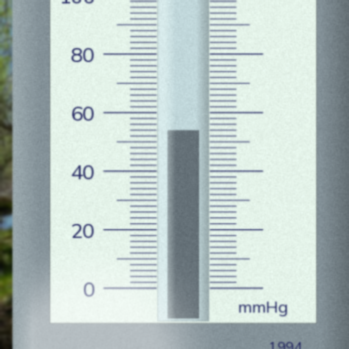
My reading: 54 mmHg
